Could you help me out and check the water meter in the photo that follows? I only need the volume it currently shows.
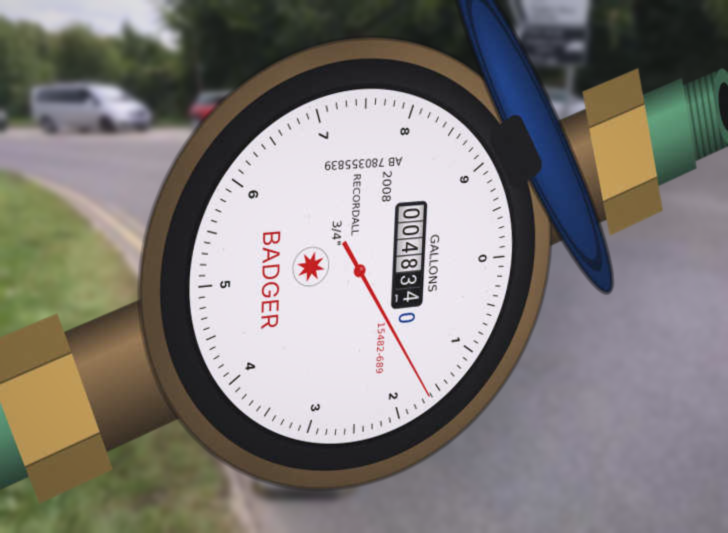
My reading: 48341.6 gal
